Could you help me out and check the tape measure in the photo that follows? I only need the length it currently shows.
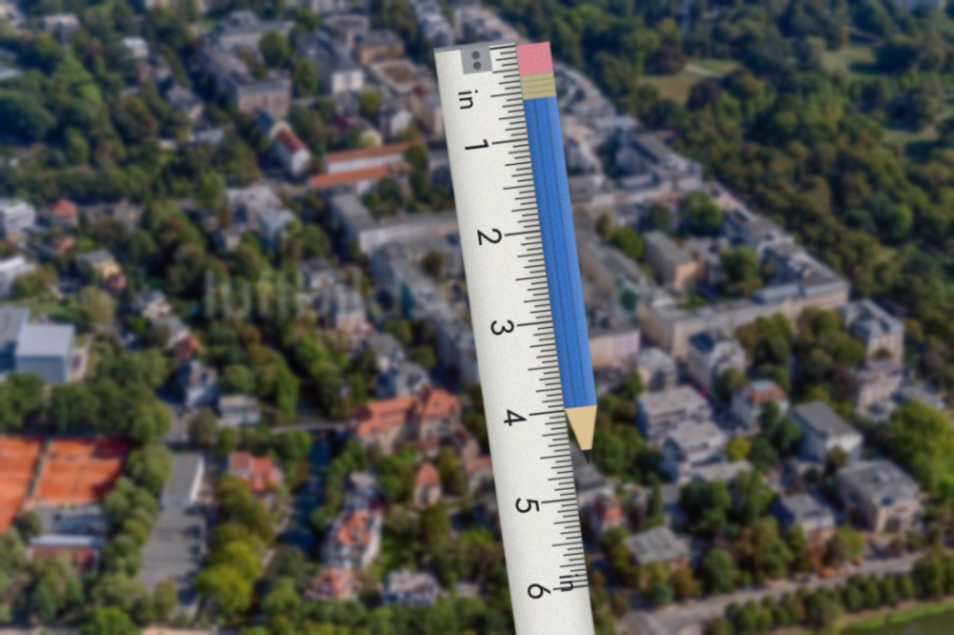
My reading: 4.625 in
